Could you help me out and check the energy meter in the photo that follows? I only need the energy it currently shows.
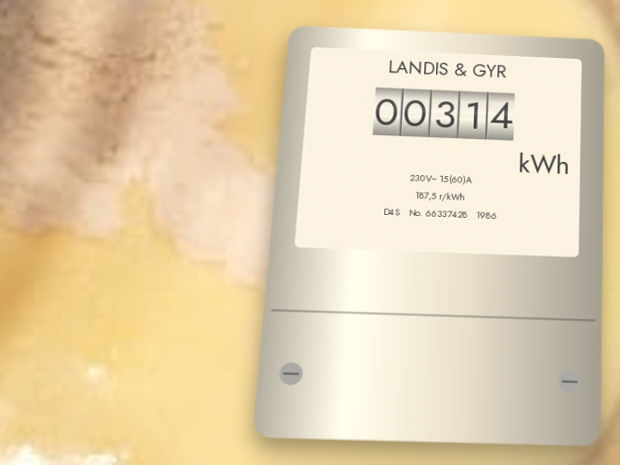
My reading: 314 kWh
